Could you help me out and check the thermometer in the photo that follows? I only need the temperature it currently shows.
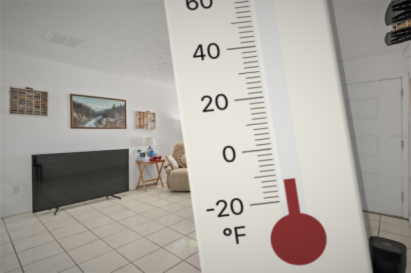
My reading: -12 °F
